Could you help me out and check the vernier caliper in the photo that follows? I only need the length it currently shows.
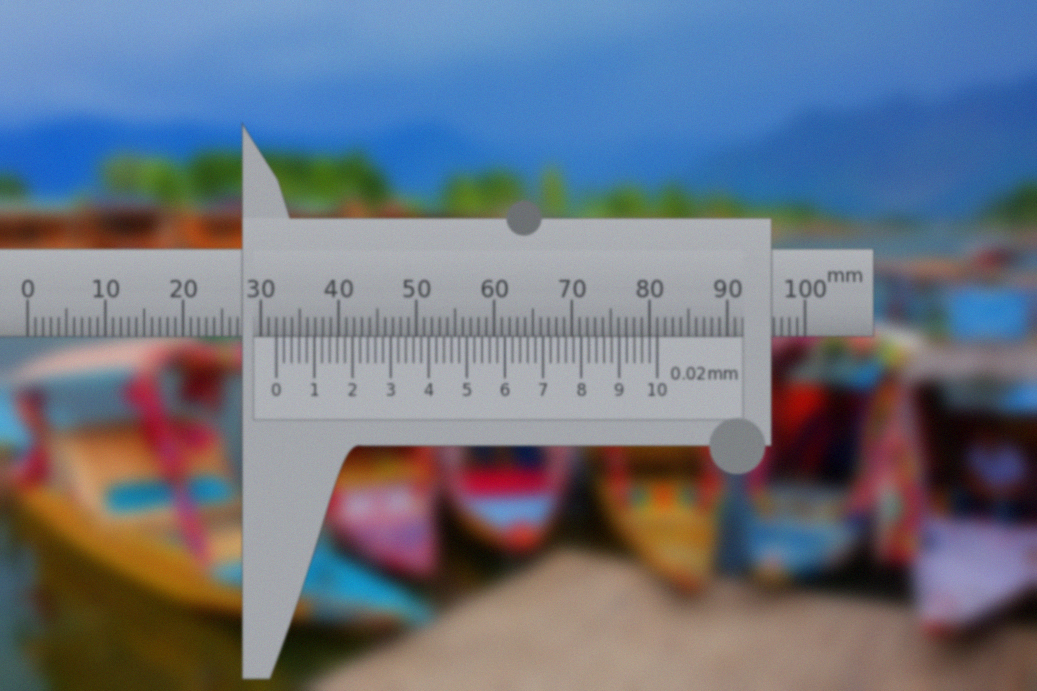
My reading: 32.0 mm
